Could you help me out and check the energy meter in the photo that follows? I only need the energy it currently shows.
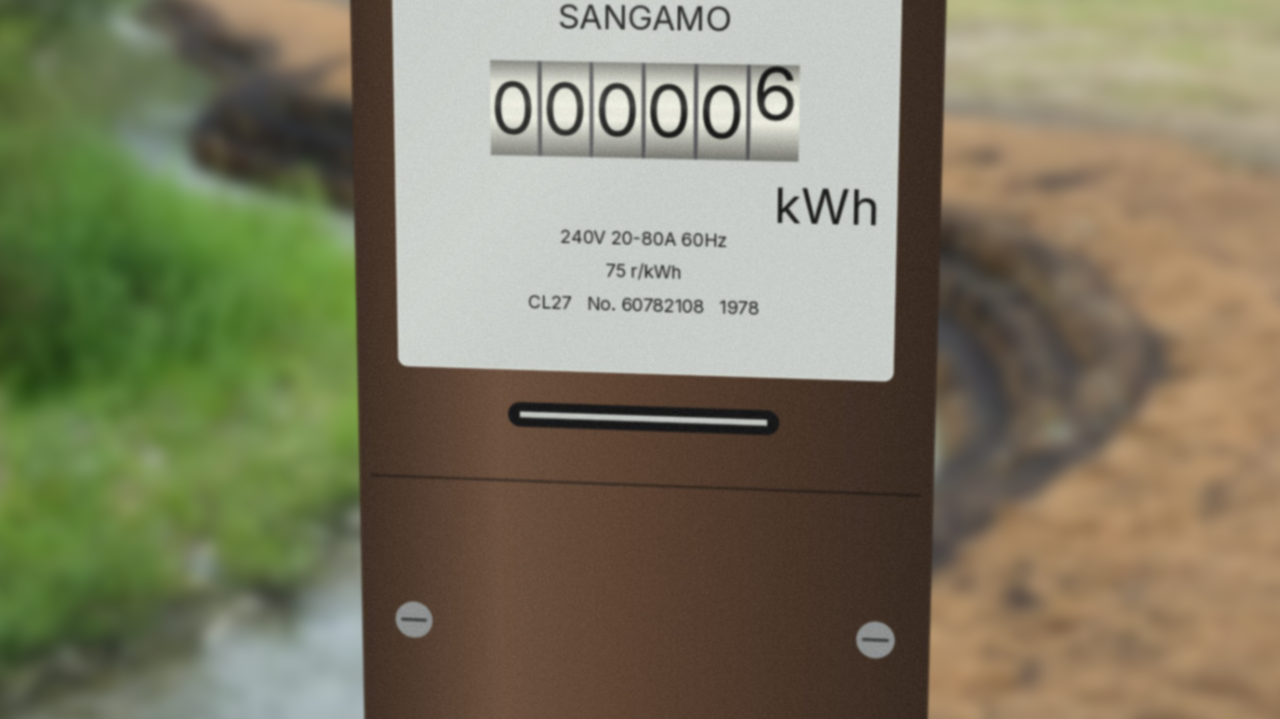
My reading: 6 kWh
